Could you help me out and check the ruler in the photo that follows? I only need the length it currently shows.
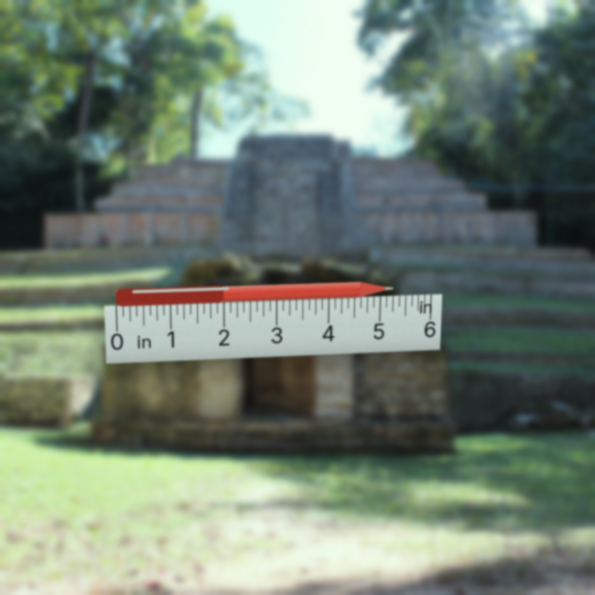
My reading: 5.25 in
